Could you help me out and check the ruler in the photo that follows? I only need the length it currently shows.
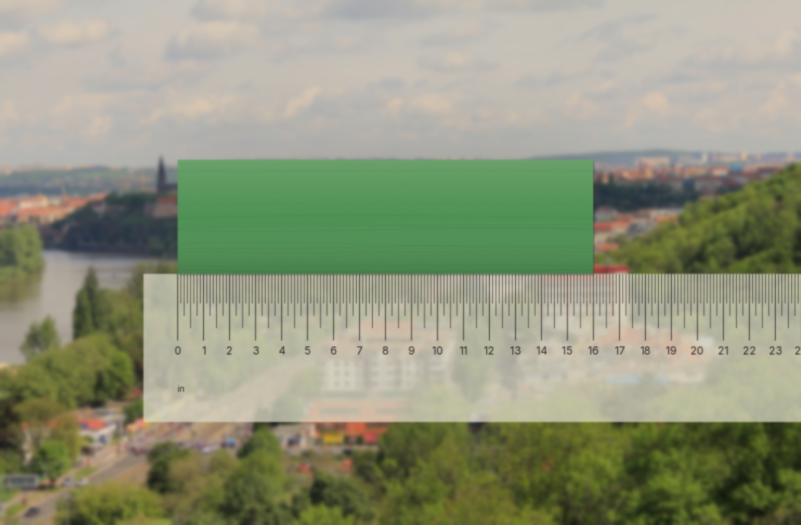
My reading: 16 in
